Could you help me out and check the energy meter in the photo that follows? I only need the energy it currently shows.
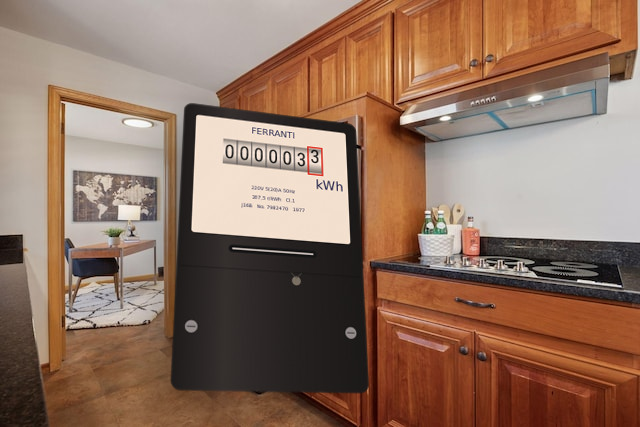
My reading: 3.3 kWh
